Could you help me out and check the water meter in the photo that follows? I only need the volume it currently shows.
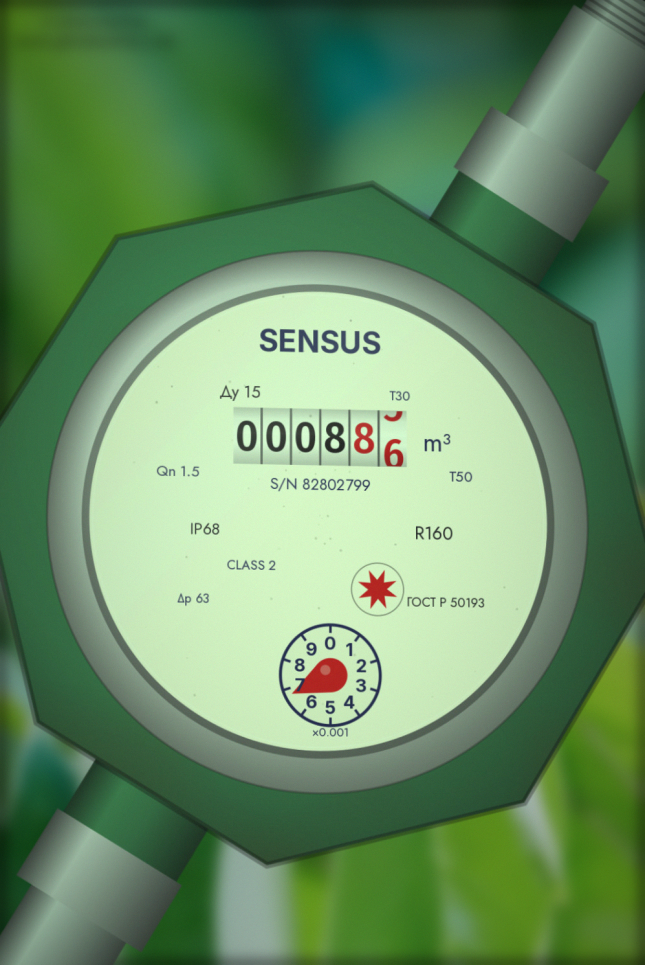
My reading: 8.856 m³
